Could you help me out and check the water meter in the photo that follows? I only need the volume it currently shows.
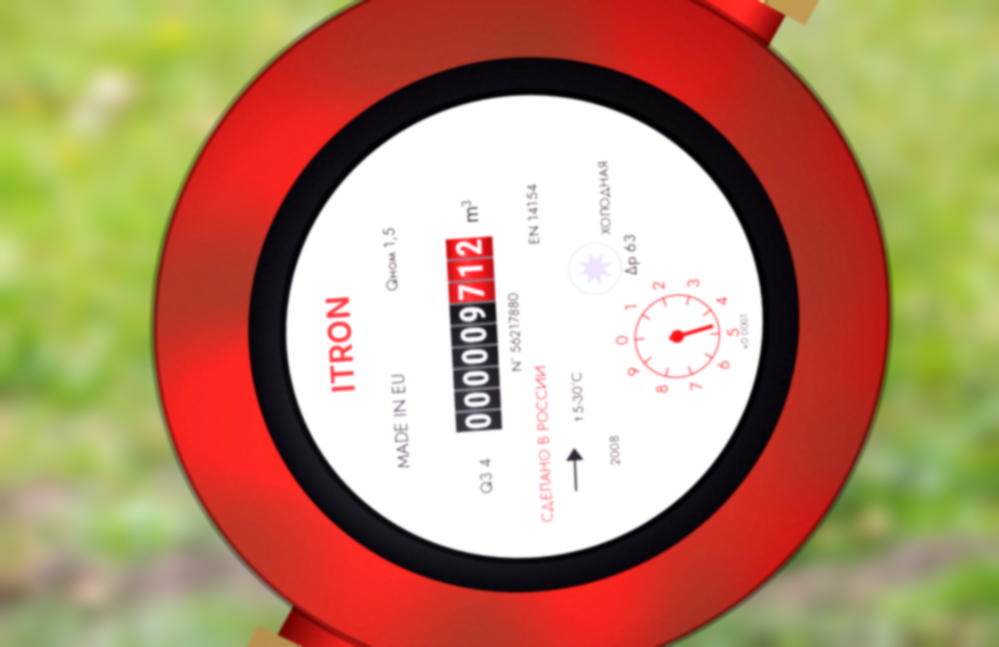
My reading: 9.7124 m³
